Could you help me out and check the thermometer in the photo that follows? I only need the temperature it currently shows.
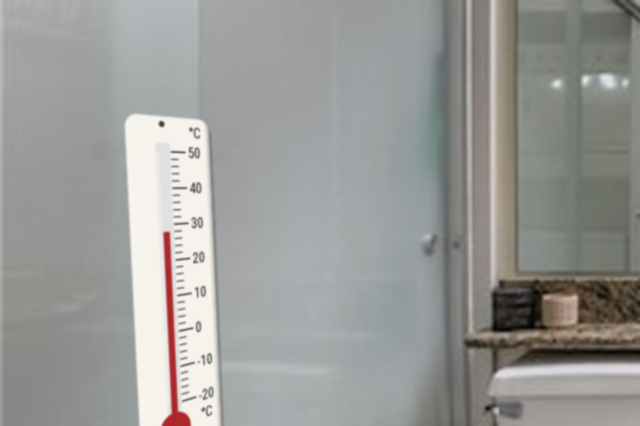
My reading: 28 °C
